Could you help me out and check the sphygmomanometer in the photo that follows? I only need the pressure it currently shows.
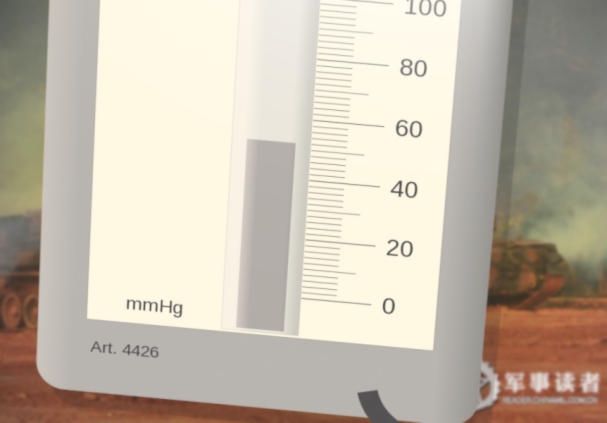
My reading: 52 mmHg
